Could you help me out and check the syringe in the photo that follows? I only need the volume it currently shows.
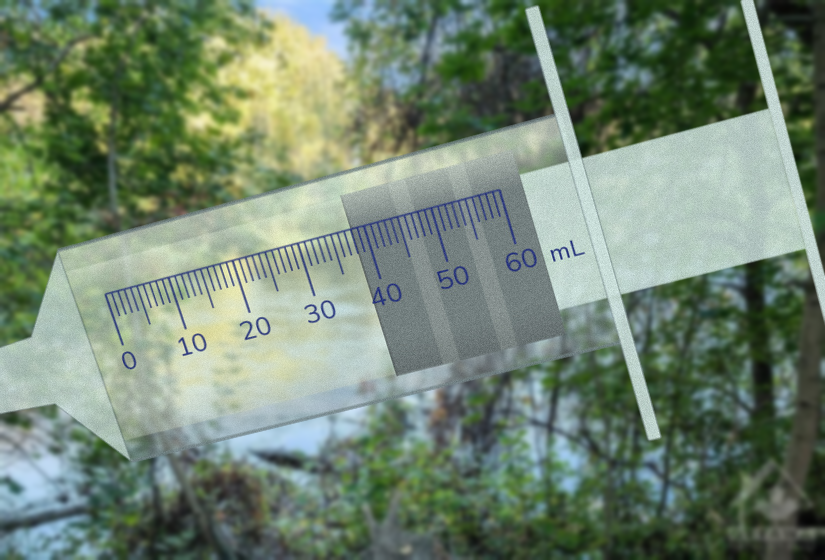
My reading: 38 mL
